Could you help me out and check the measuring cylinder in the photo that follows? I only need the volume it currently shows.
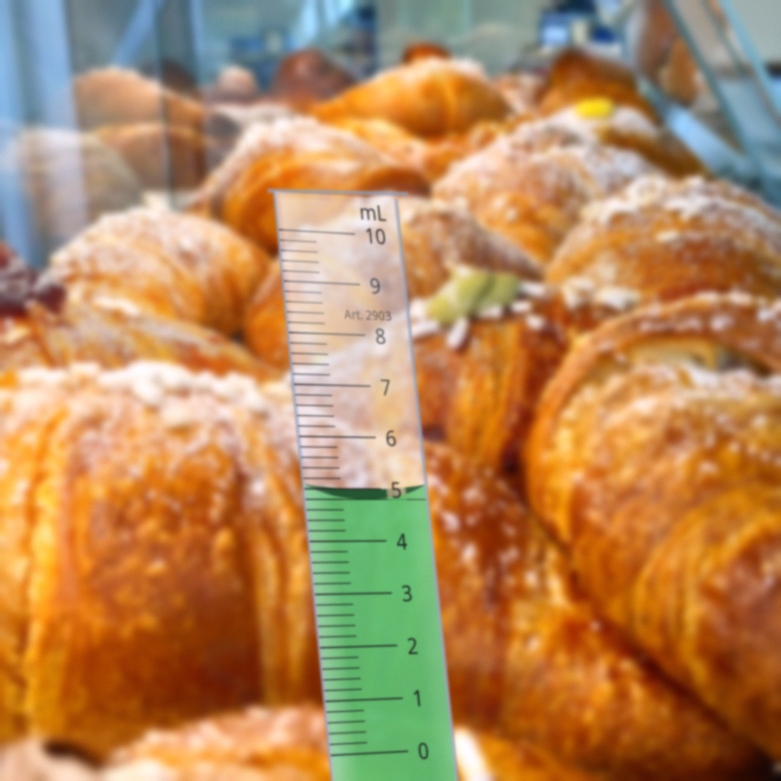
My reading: 4.8 mL
